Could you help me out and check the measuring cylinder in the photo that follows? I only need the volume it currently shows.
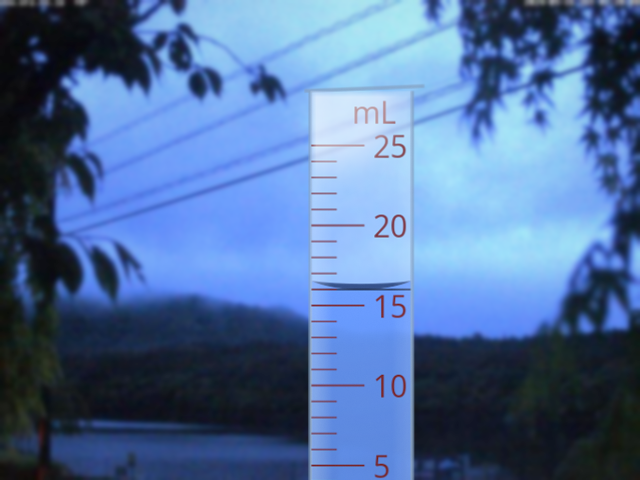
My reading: 16 mL
